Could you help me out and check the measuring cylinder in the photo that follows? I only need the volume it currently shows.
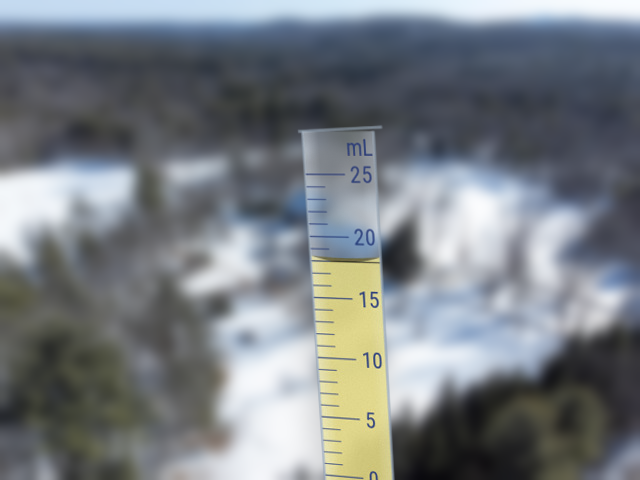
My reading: 18 mL
